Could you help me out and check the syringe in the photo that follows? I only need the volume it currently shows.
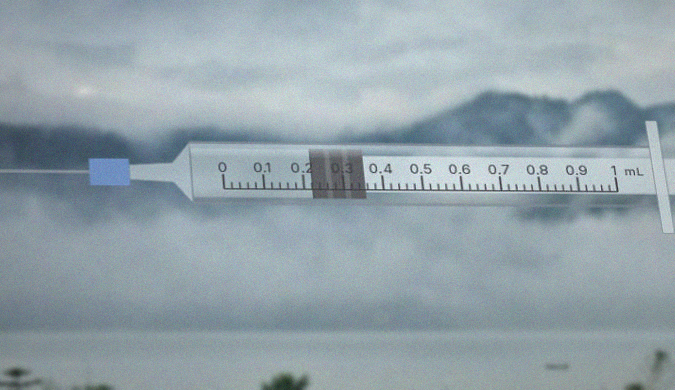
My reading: 0.22 mL
